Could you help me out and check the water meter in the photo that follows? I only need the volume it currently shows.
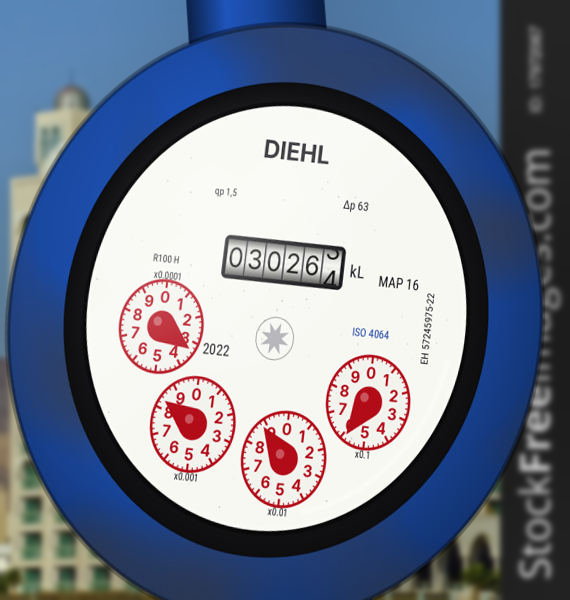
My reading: 30263.5883 kL
